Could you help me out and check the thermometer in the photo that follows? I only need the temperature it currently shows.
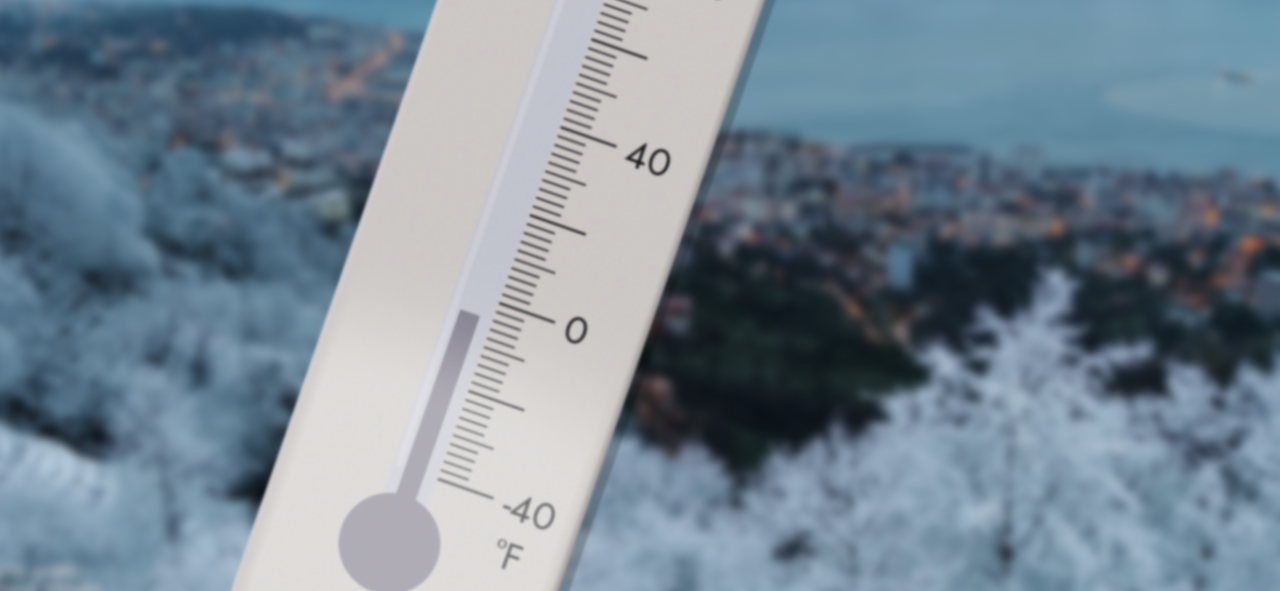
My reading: -4 °F
